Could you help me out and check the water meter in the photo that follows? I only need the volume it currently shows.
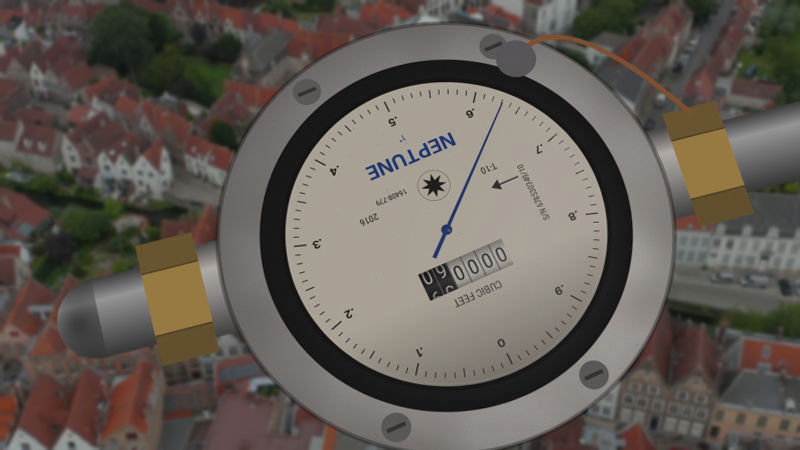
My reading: 59.63 ft³
